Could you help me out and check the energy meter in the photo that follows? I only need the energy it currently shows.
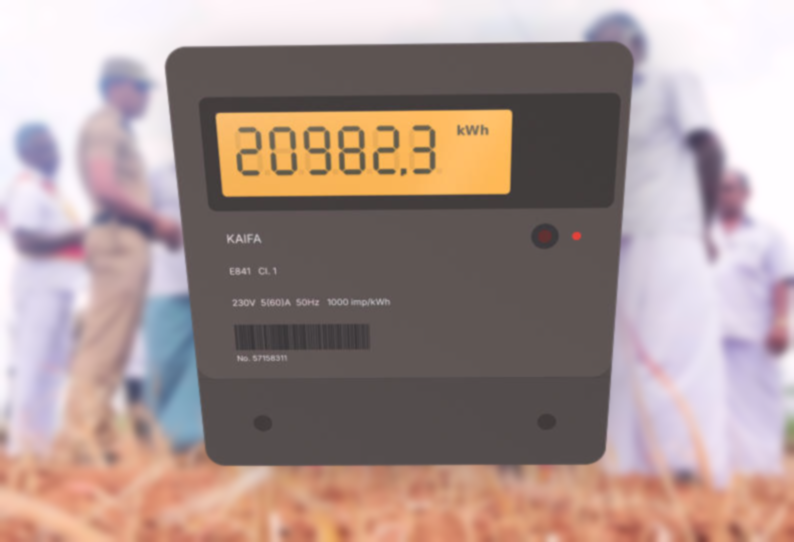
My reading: 20982.3 kWh
